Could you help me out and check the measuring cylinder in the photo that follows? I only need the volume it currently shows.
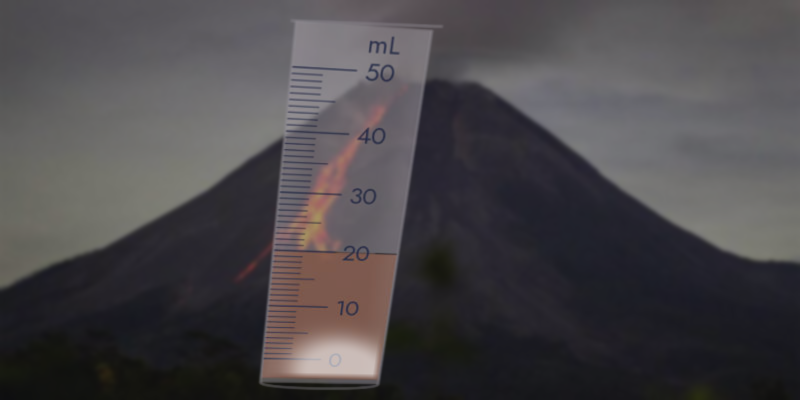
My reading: 20 mL
